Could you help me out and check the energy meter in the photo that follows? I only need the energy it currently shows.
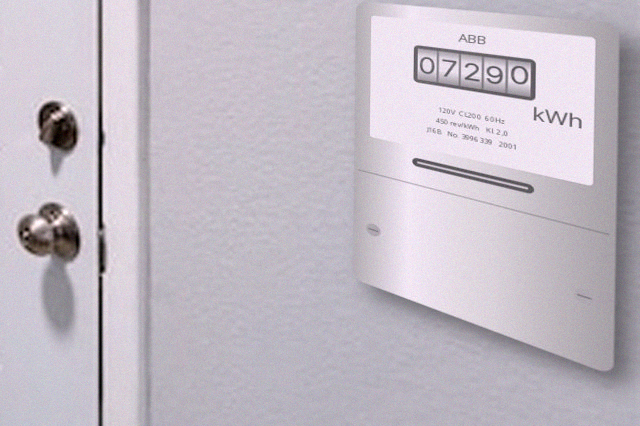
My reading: 7290 kWh
